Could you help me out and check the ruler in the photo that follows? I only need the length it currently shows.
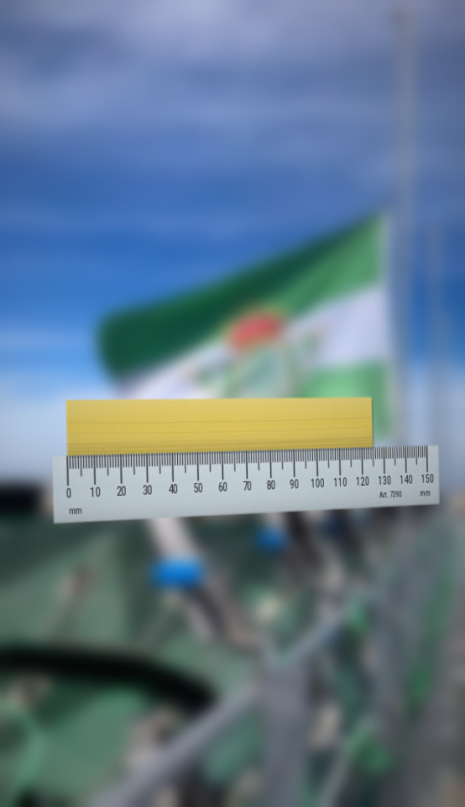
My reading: 125 mm
